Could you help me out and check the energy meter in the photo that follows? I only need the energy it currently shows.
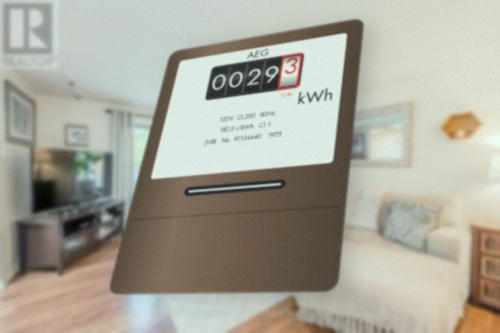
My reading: 29.3 kWh
